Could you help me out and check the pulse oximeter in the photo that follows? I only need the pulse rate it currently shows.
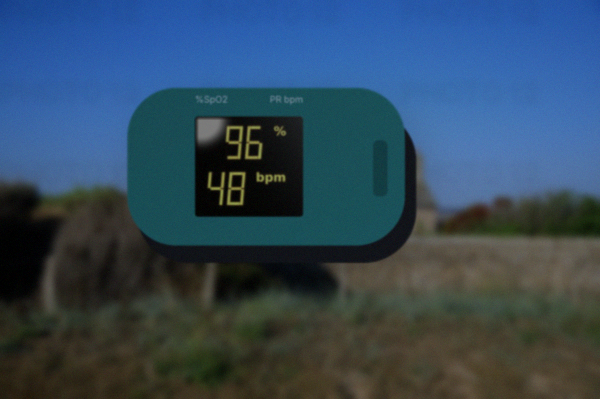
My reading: 48 bpm
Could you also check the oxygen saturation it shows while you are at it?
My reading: 96 %
